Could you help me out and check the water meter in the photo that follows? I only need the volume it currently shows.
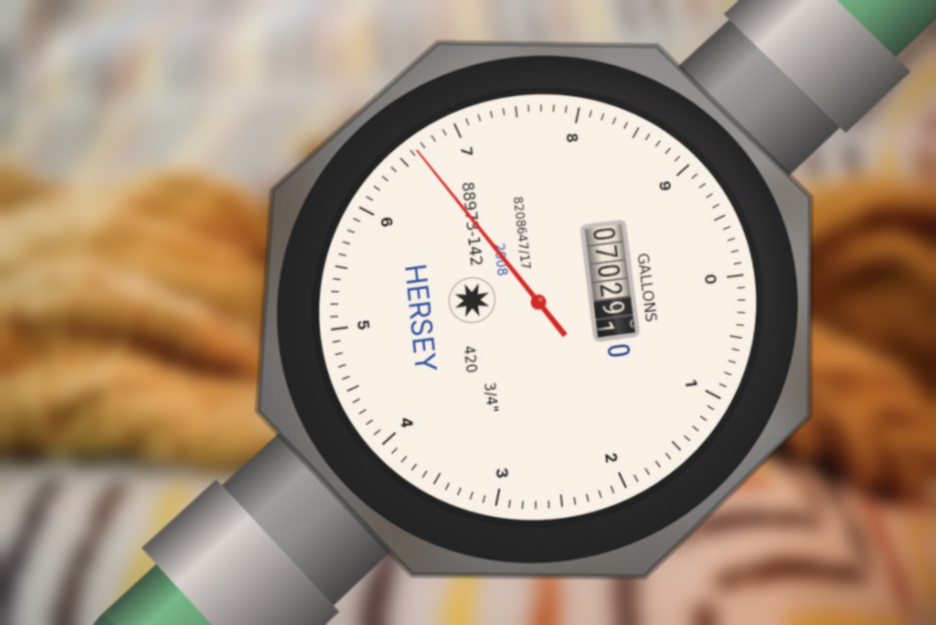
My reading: 702906.6 gal
